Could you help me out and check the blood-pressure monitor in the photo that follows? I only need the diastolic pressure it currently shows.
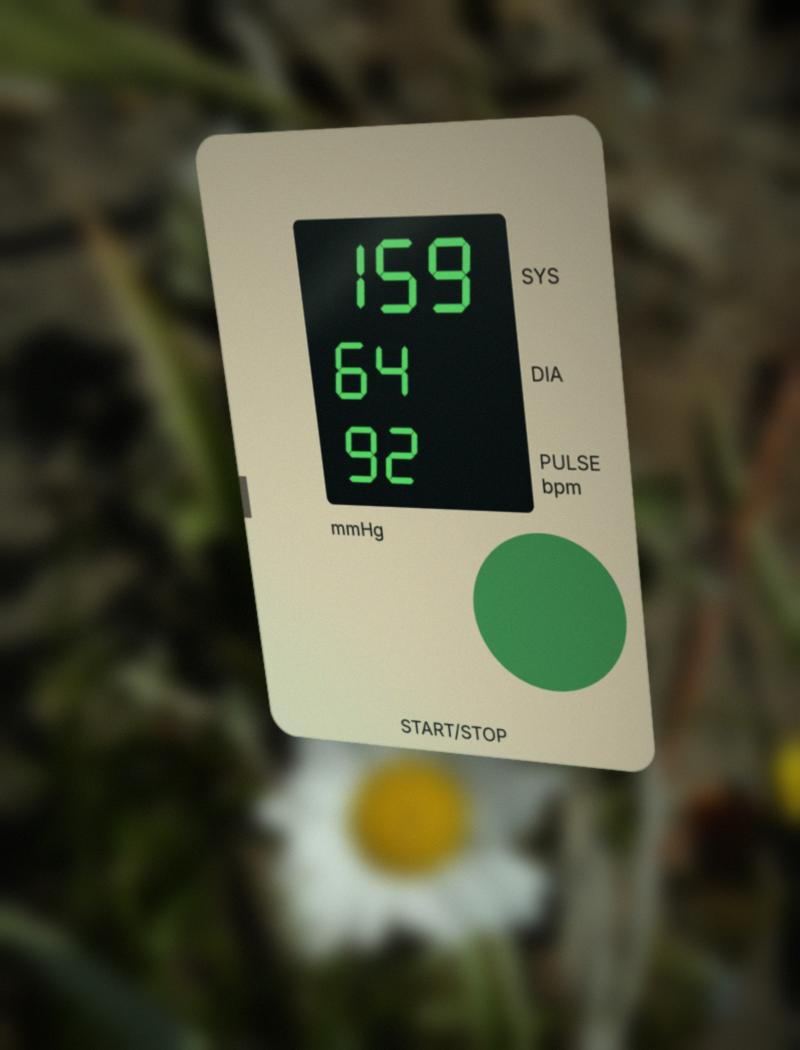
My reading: 64 mmHg
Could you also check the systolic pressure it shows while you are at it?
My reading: 159 mmHg
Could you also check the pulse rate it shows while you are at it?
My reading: 92 bpm
